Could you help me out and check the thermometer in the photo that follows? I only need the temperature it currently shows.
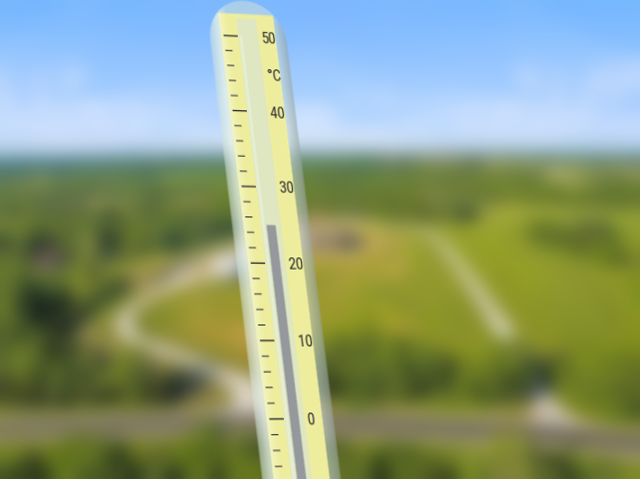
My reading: 25 °C
